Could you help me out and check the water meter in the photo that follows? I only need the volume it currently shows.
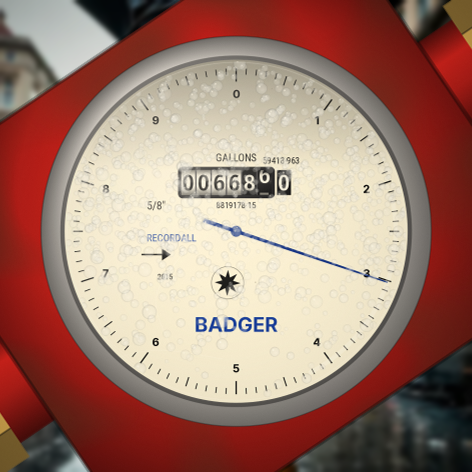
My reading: 66863.0 gal
